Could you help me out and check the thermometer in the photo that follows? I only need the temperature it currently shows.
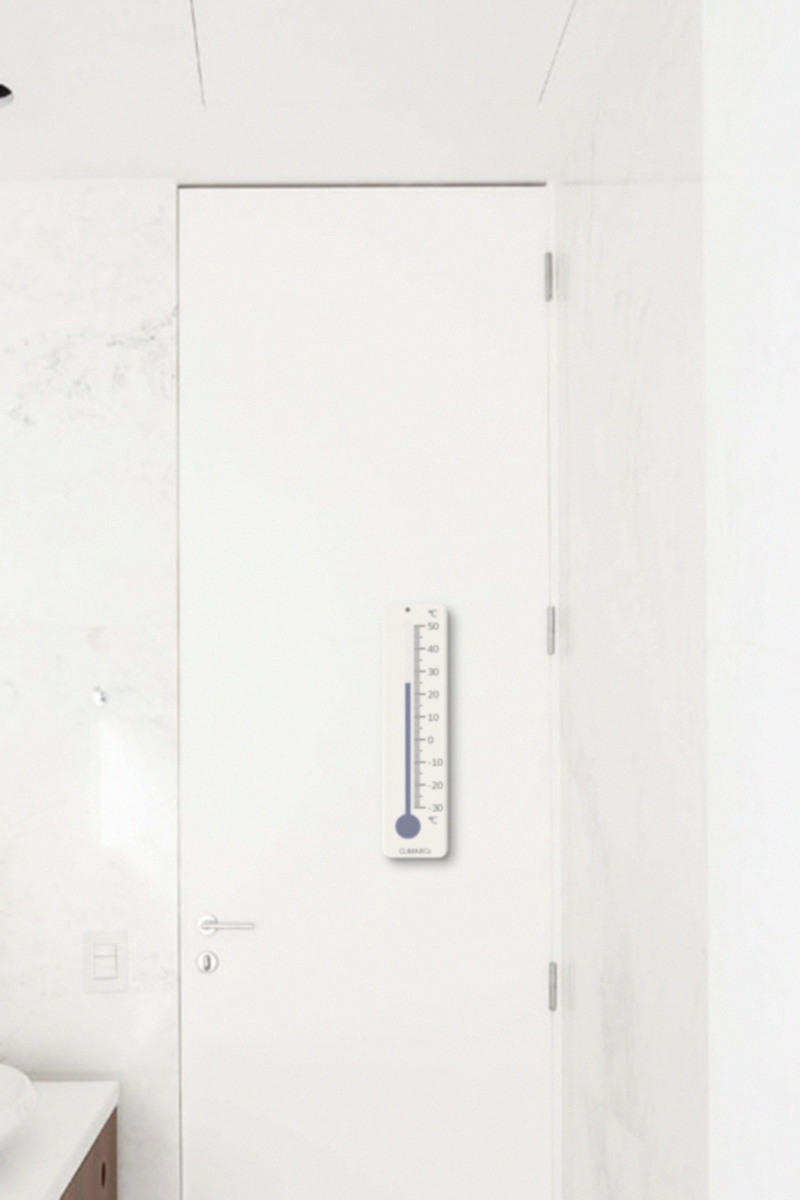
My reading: 25 °C
